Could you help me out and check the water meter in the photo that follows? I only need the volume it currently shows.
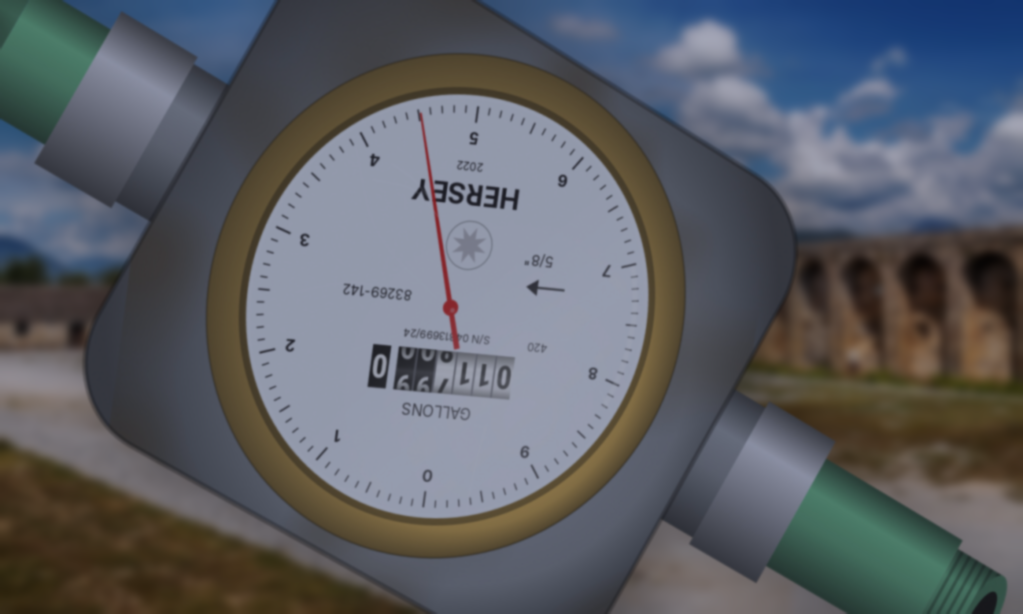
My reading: 117994.5 gal
